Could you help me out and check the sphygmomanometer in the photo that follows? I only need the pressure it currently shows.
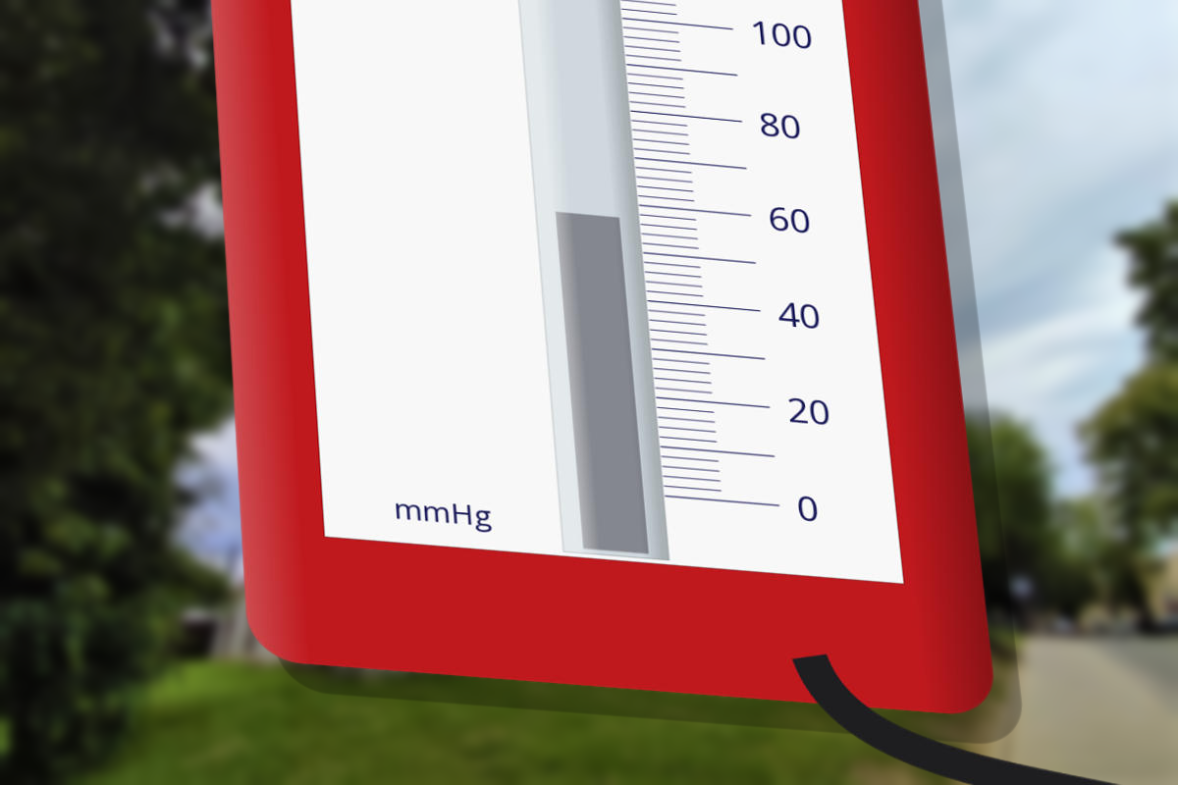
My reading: 57 mmHg
